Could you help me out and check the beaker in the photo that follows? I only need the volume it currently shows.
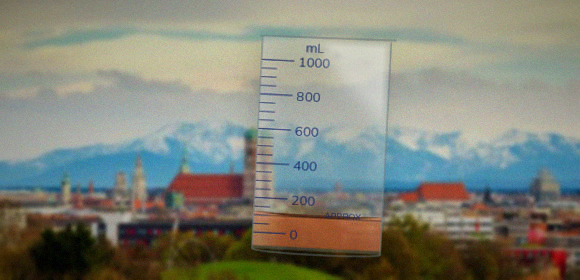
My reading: 100 mL
